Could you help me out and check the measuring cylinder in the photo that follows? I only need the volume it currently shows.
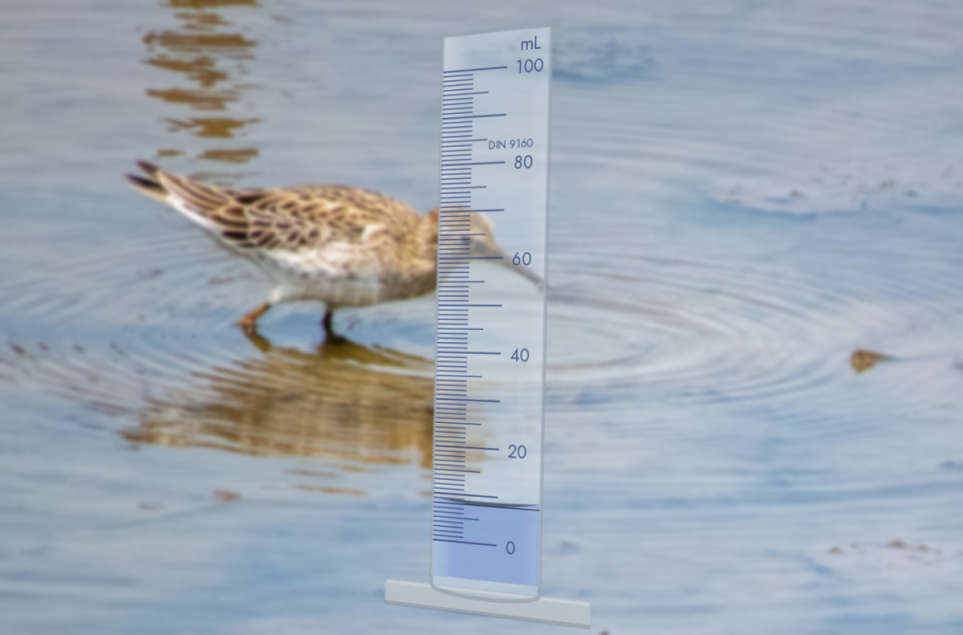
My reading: 8 mL
